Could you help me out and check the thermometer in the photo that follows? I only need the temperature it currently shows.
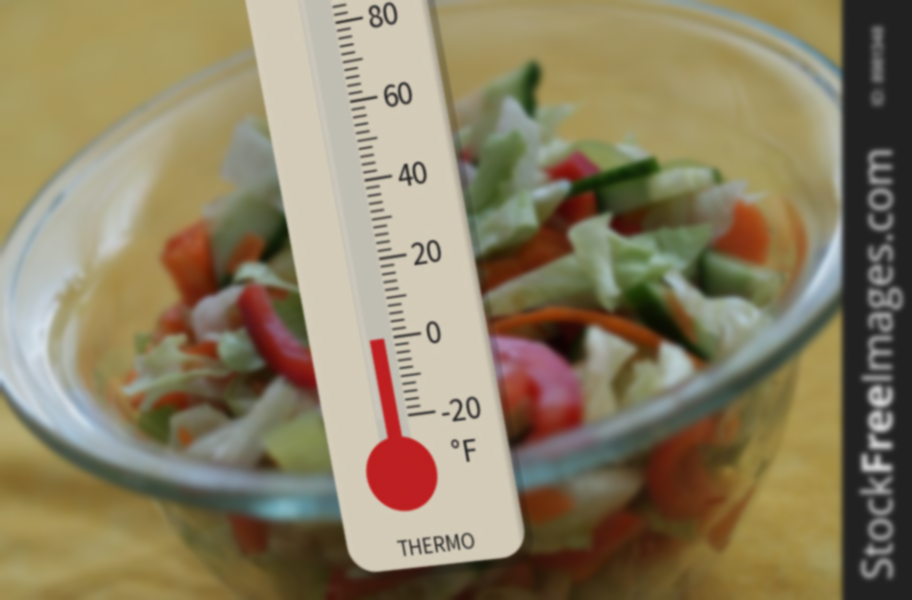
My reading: 0 °F
